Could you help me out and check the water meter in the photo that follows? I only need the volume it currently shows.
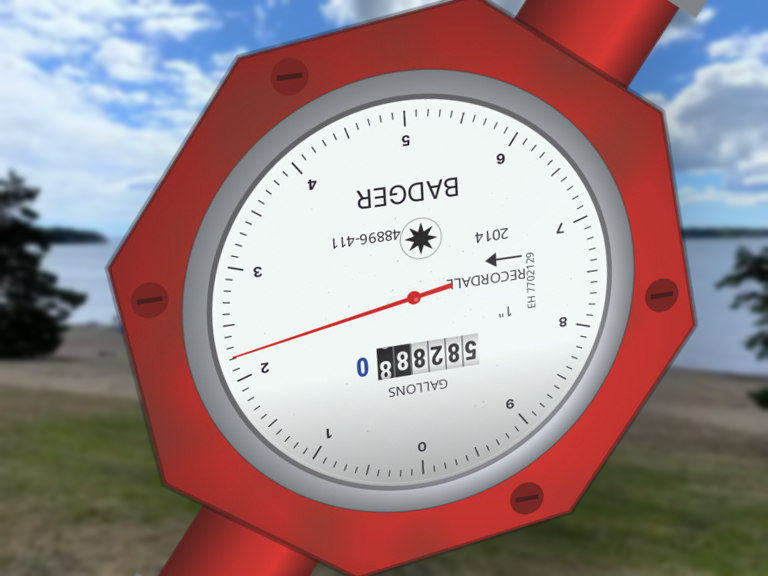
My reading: 5828882.2 gal
